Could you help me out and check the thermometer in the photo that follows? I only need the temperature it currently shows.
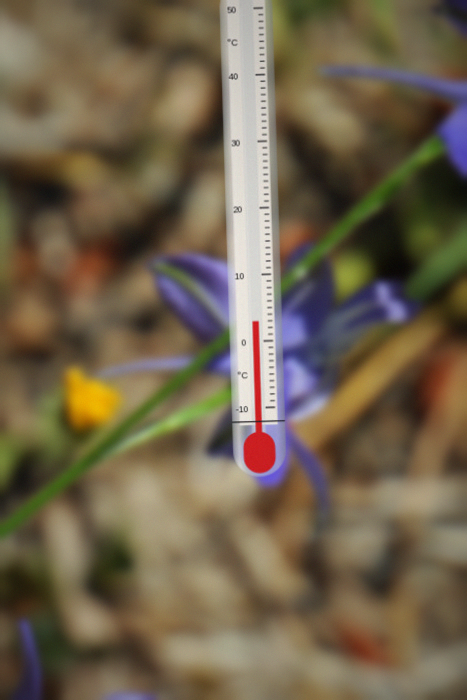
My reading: 3 °C
